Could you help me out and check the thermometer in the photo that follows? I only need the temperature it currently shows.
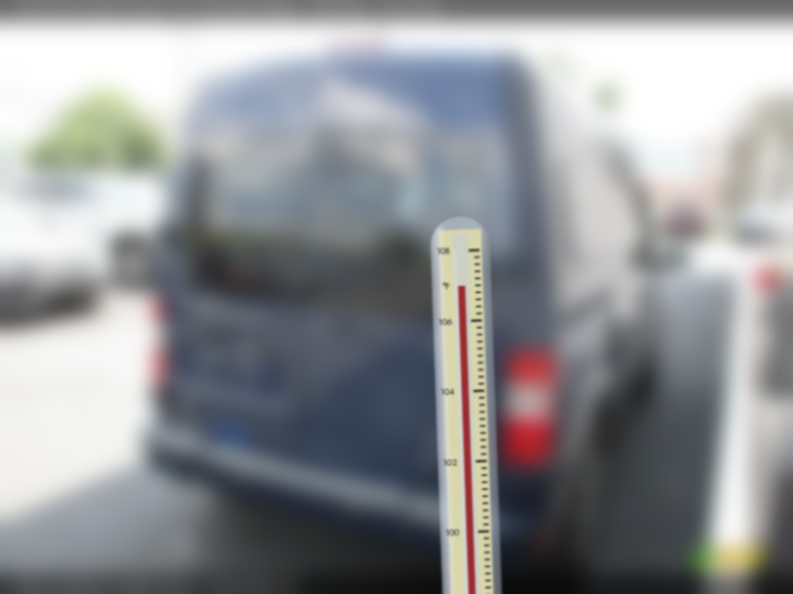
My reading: 107 °F
